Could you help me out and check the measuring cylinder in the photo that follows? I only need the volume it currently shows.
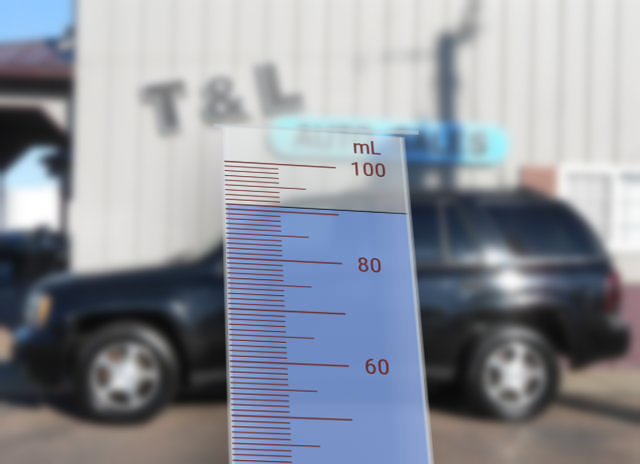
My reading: 91 mL
